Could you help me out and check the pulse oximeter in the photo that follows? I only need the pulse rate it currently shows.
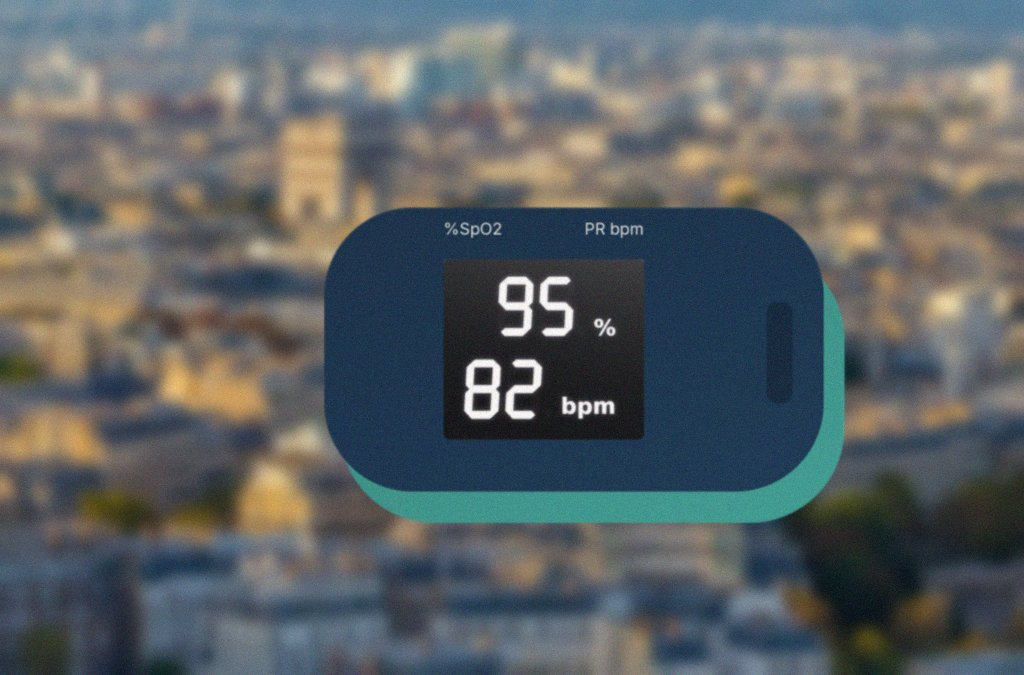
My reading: 82 bpm
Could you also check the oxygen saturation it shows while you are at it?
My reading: 95 %
